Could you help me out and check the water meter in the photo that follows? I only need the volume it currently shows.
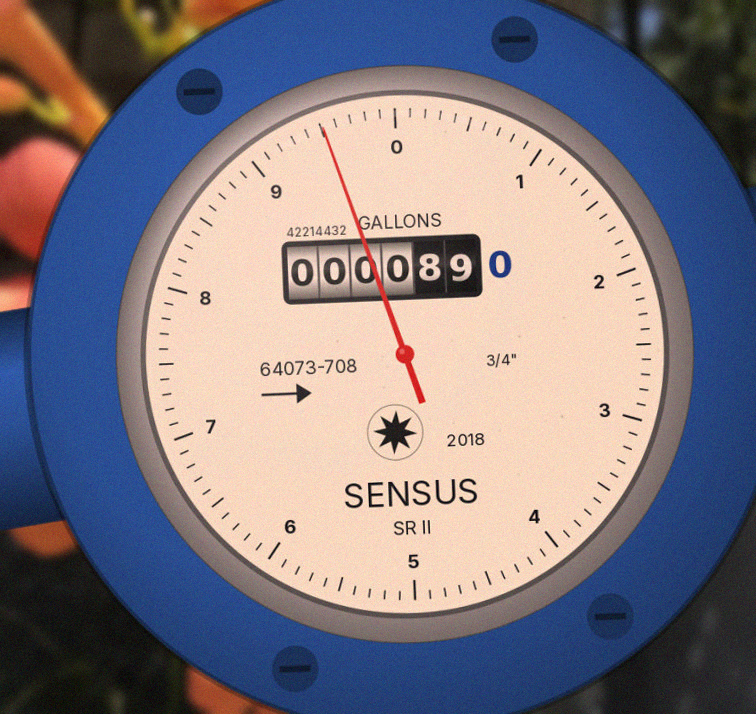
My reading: 889.5 gal
